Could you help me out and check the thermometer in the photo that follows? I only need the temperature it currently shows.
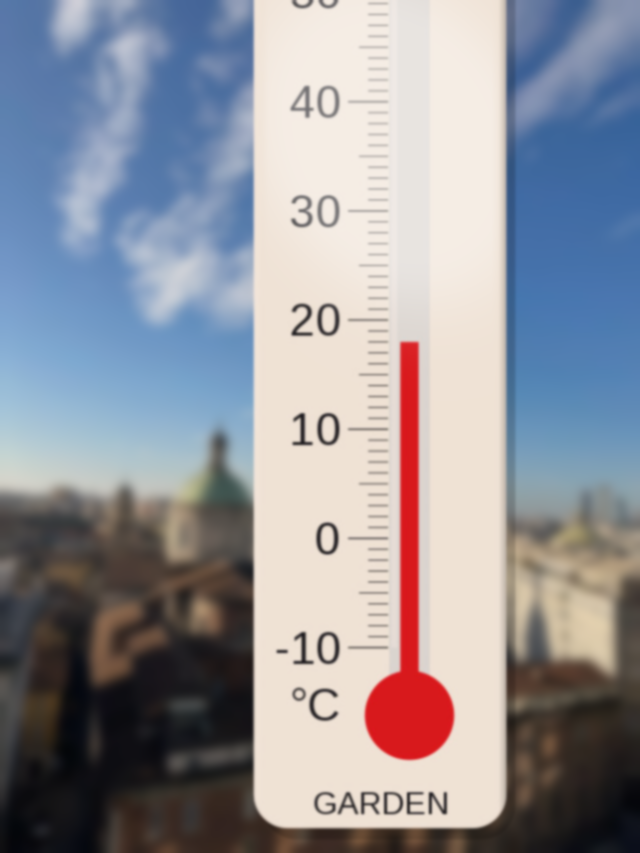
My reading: 18 °C
